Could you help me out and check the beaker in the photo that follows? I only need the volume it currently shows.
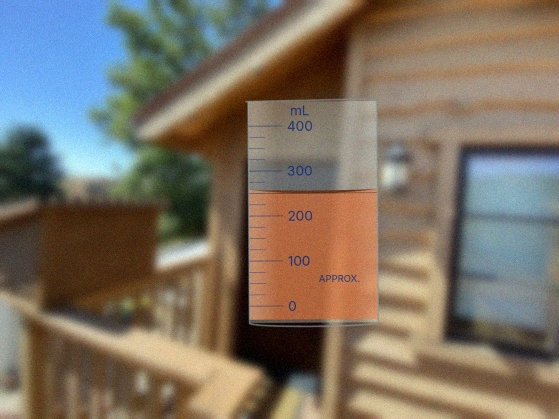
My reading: 250 mL
